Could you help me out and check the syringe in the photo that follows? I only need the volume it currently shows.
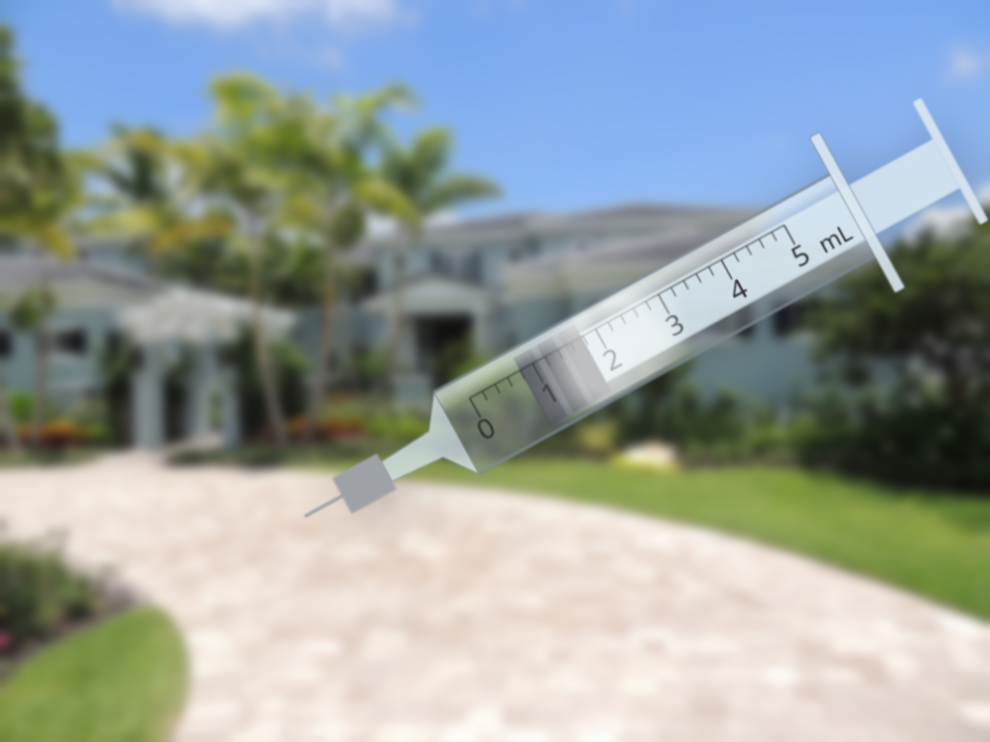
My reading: 0.8 mL
